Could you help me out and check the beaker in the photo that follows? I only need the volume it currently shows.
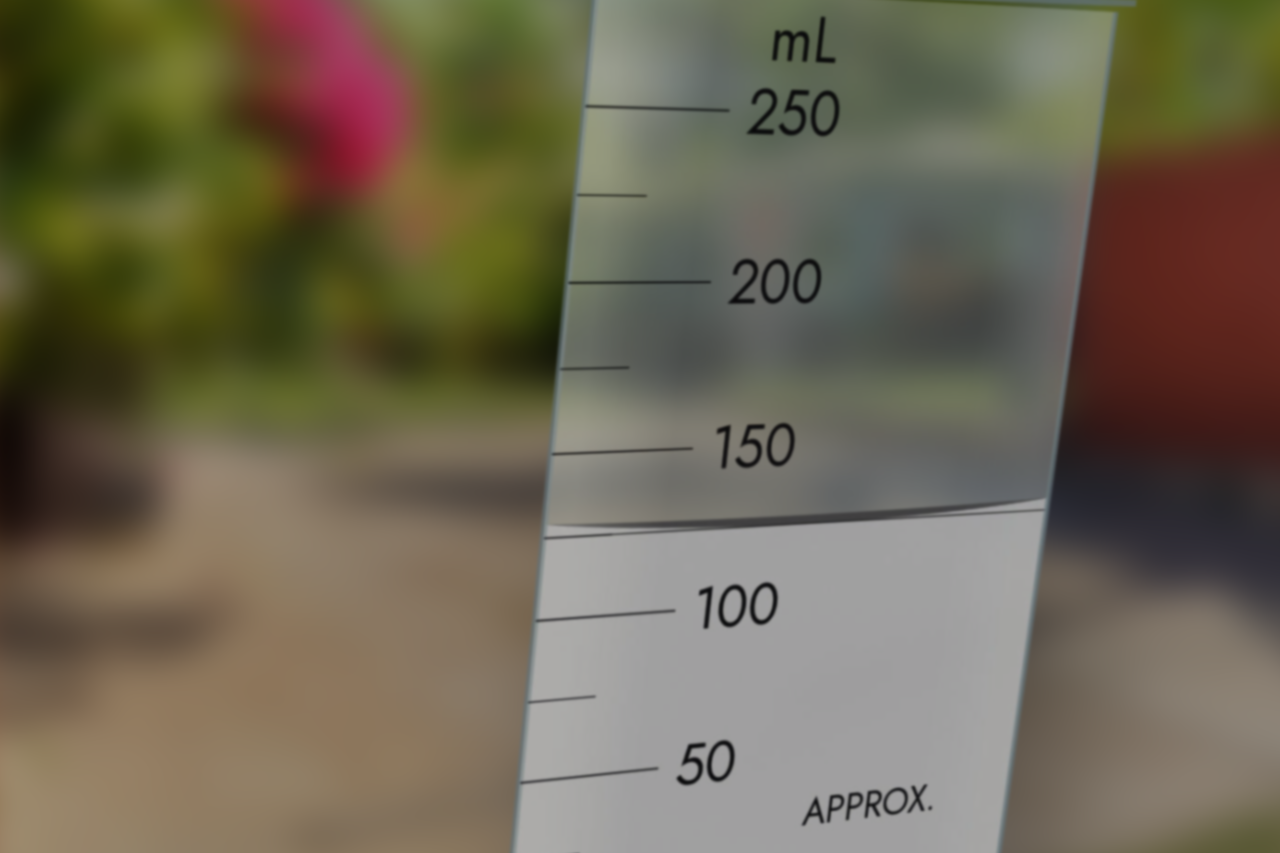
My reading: 125 mL
